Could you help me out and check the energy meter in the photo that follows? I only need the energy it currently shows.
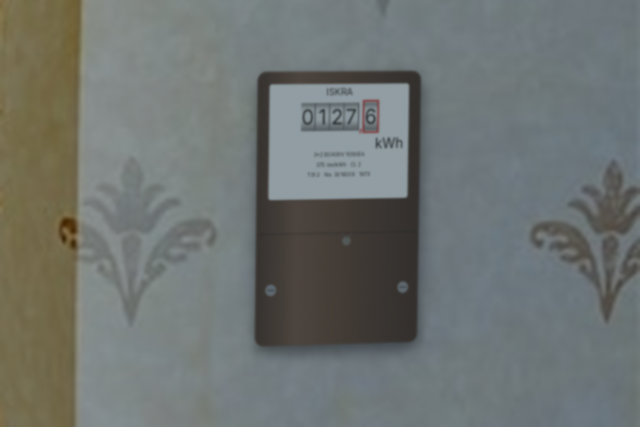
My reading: 127.6 kWh
